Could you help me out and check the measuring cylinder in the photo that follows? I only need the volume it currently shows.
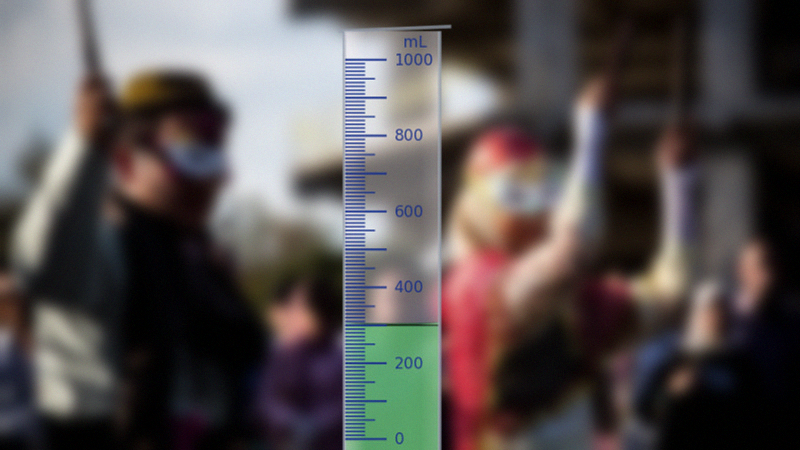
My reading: 300 mL
